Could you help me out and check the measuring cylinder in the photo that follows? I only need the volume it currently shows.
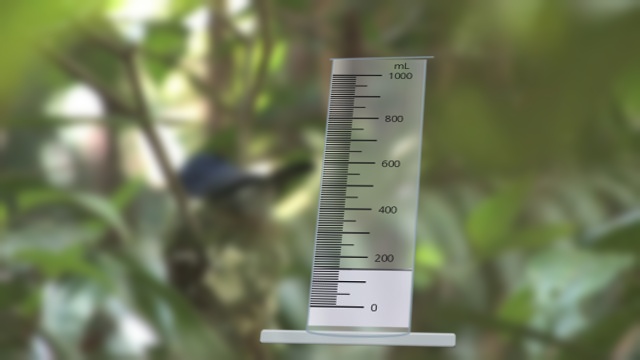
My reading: 150 mL
